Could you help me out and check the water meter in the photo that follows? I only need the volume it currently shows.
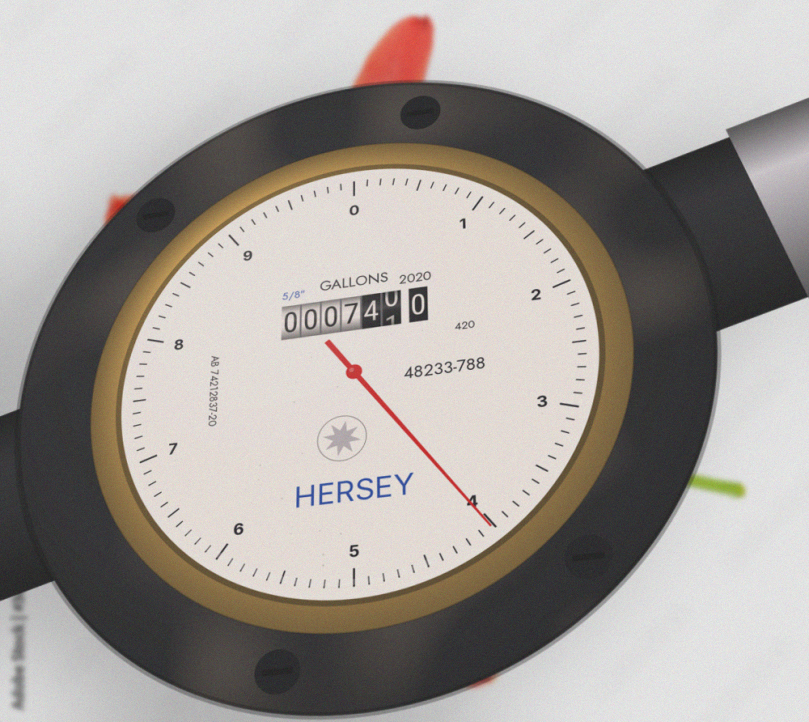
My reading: 7404.0 gal
